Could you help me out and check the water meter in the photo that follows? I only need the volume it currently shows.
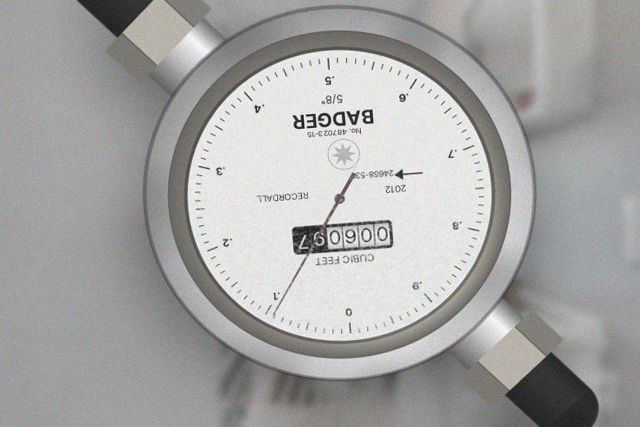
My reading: 6097.09 ft³
